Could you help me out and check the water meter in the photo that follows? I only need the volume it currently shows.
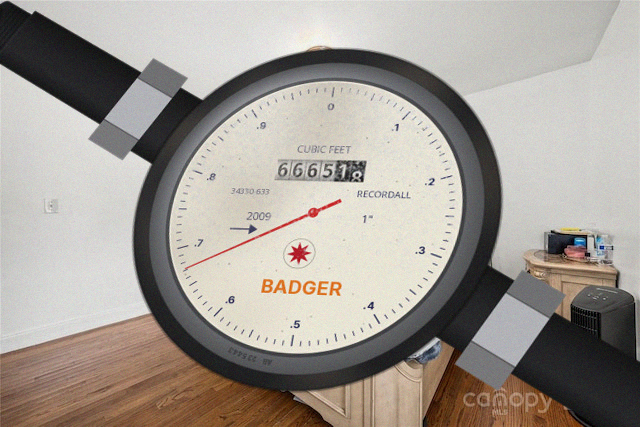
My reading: 666517.67 ft³
